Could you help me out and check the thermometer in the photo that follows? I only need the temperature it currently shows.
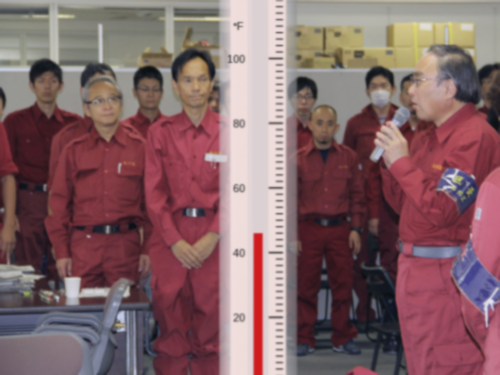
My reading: 46 °F
